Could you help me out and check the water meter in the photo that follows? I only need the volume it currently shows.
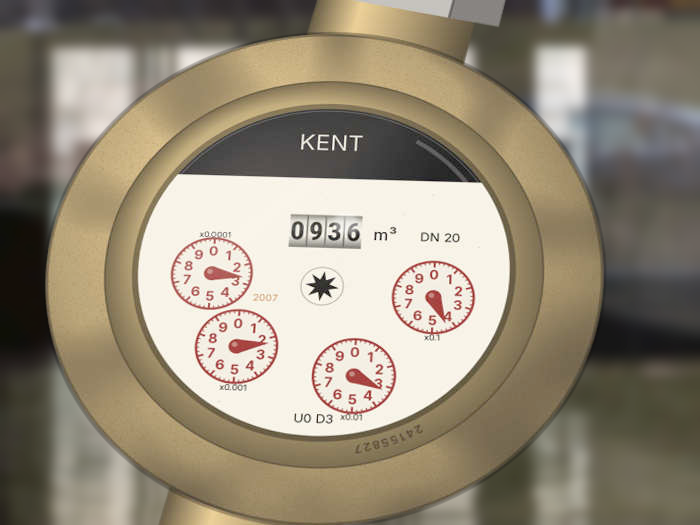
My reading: 936.4322 m³
